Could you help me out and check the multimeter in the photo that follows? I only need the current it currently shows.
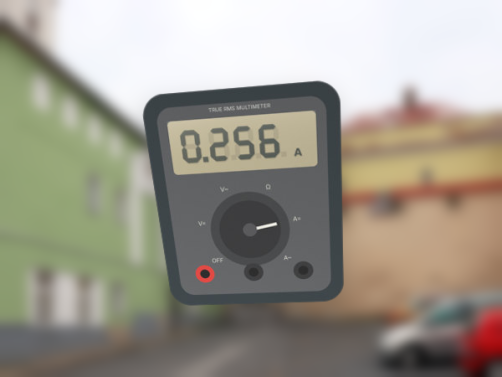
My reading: 0.256 A
